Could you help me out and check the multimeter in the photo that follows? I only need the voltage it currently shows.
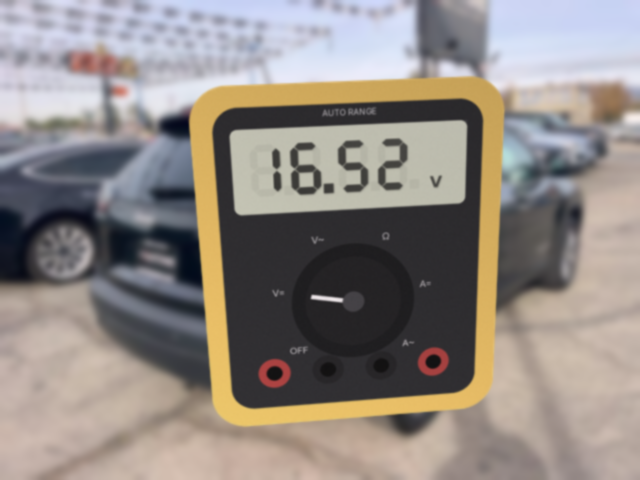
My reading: 16.52 V
